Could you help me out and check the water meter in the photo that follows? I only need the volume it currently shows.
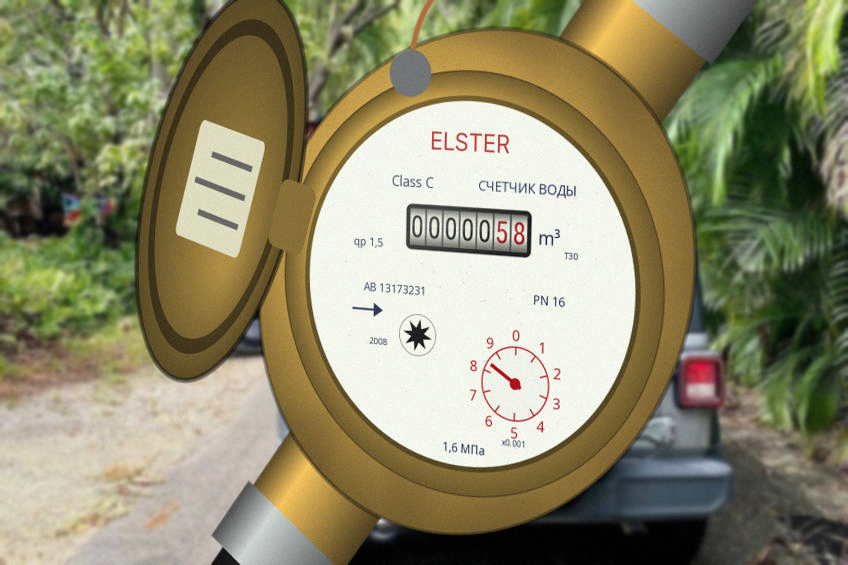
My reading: 0.588 m³
